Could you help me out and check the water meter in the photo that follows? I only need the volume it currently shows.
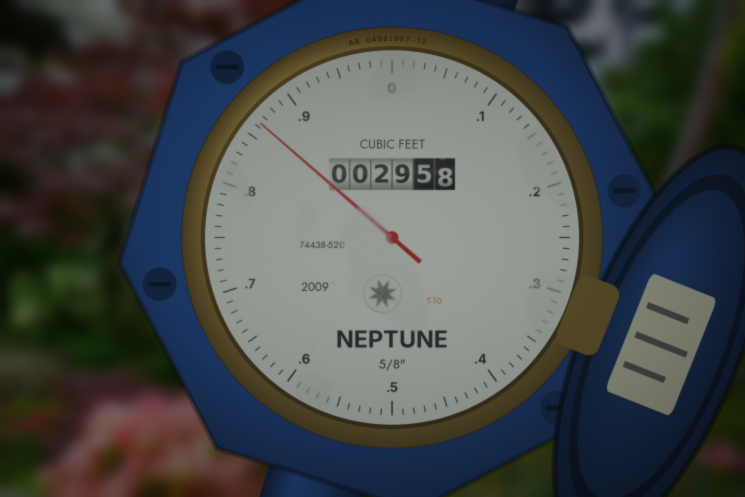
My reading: 2957.86 ft³
